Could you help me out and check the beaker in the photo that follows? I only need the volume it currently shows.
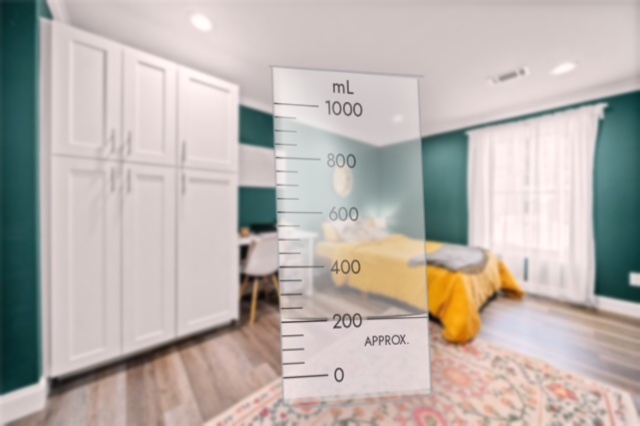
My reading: 200 mL
